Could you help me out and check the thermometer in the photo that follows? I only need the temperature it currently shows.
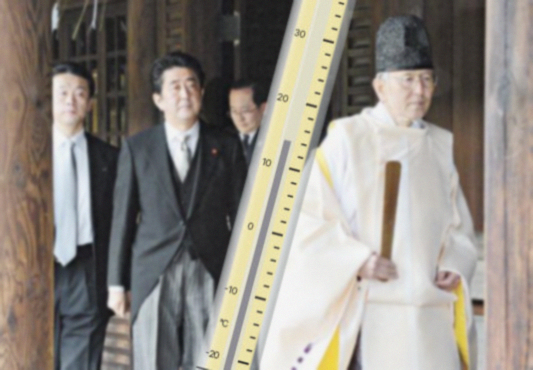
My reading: 14 °C
